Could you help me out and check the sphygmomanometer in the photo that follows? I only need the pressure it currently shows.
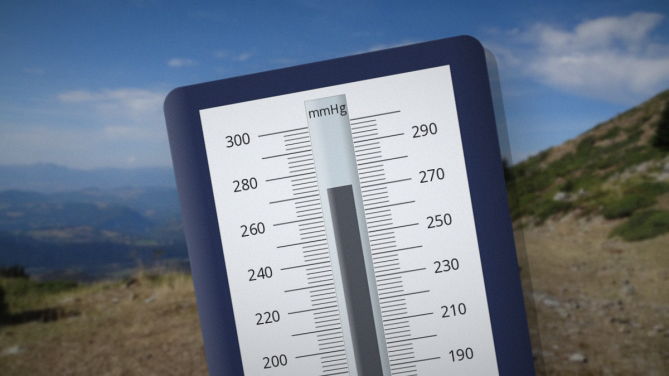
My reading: 272 mmHg
